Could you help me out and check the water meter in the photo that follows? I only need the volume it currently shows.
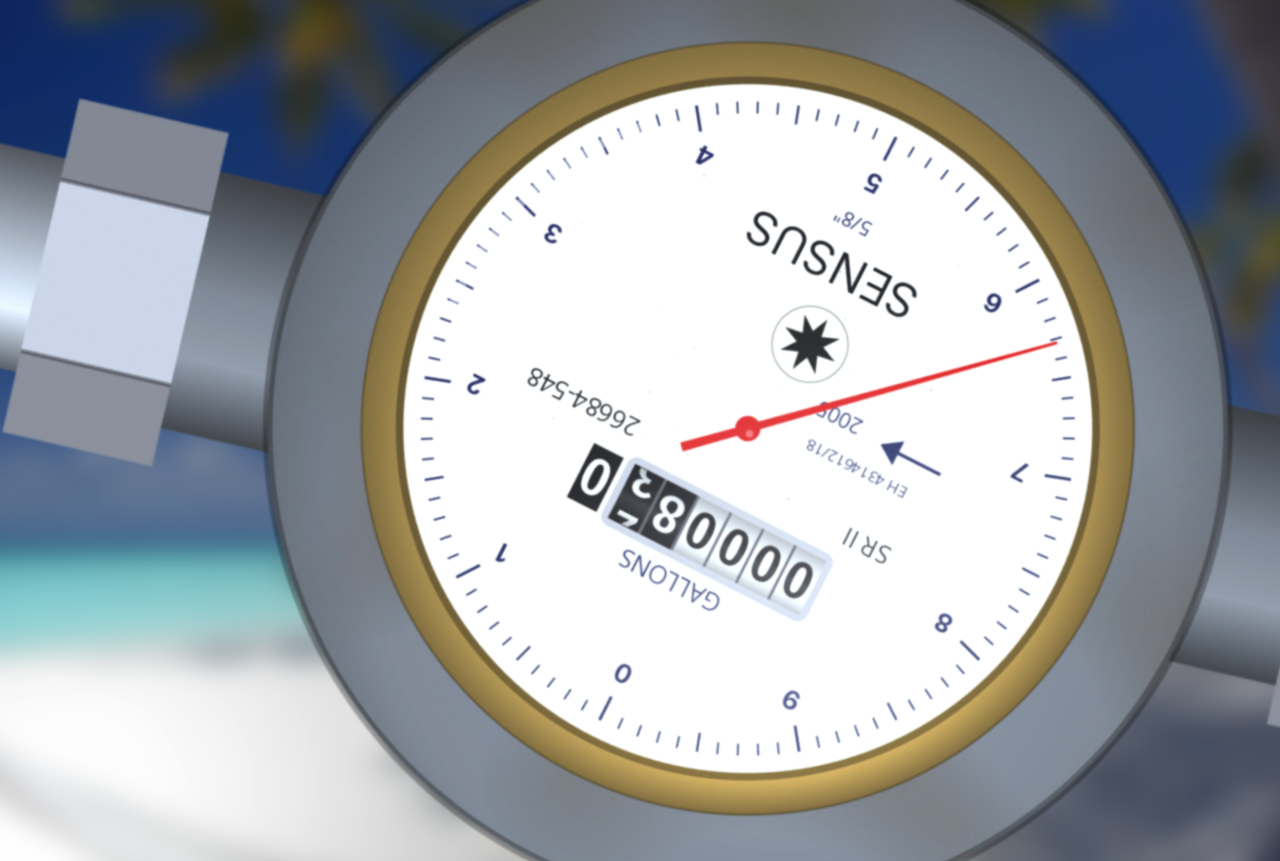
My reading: 826.3 gal
